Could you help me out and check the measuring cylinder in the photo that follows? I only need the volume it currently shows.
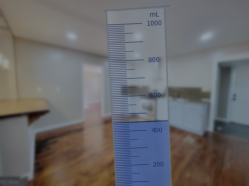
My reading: 450 mL
